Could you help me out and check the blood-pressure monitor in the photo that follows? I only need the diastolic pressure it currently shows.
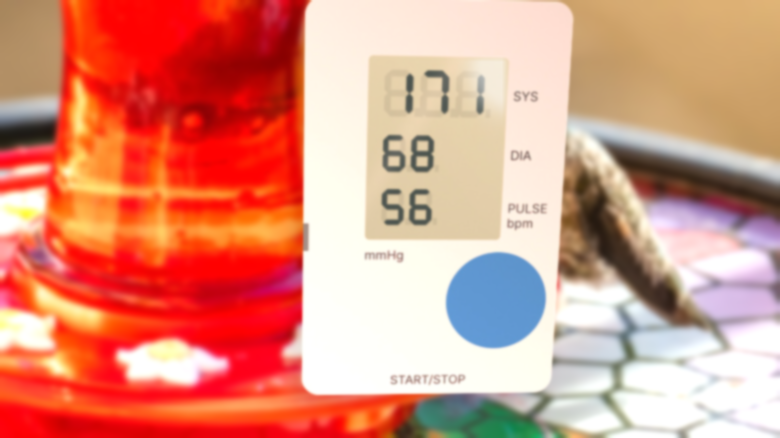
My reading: 68 mmHg
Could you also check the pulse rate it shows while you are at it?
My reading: 56 bpm
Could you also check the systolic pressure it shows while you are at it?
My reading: 171 mmHg
